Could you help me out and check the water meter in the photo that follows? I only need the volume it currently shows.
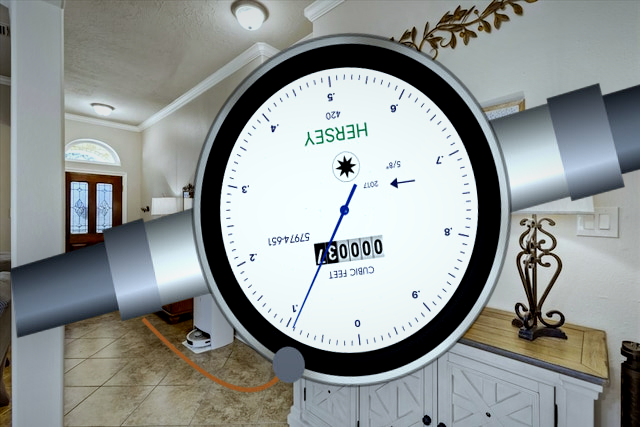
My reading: 37.09 ft³
